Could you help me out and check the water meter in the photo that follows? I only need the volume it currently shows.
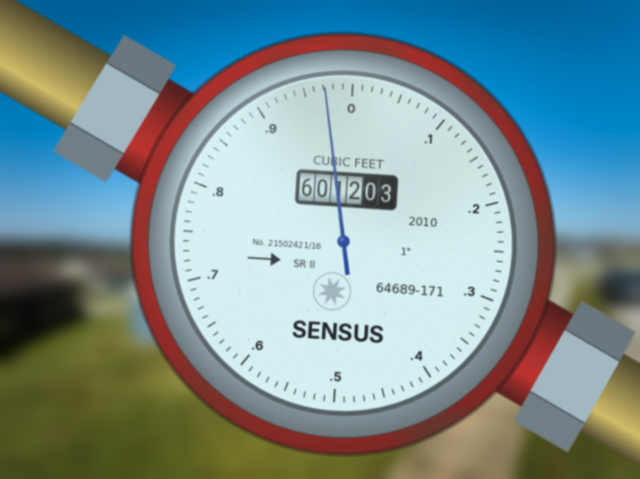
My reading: 601202.97 ft³
